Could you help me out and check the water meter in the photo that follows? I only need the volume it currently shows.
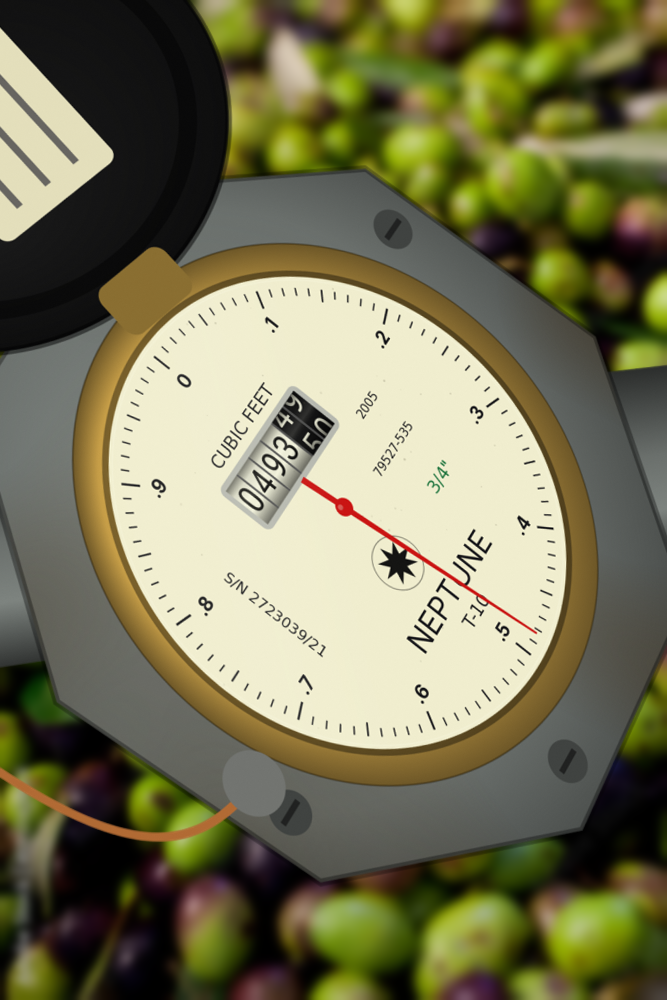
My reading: 49349.48 ft³
